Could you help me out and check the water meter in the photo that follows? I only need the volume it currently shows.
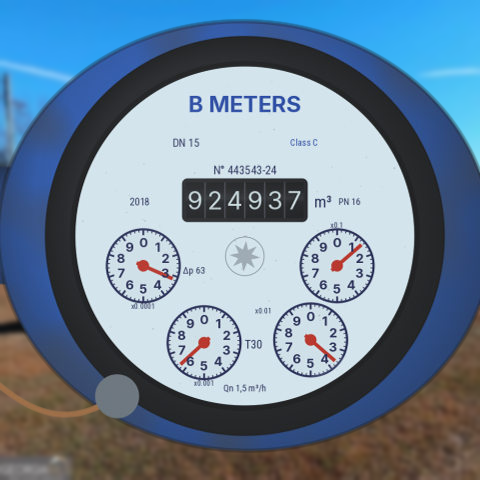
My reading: 924937.1363 m³
